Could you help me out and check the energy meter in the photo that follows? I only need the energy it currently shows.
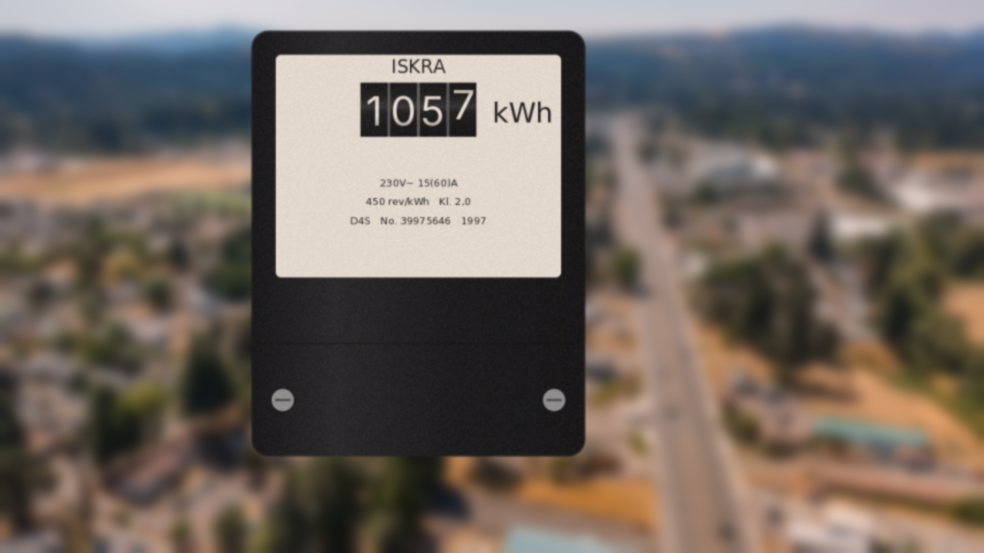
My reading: 1057 kWh
